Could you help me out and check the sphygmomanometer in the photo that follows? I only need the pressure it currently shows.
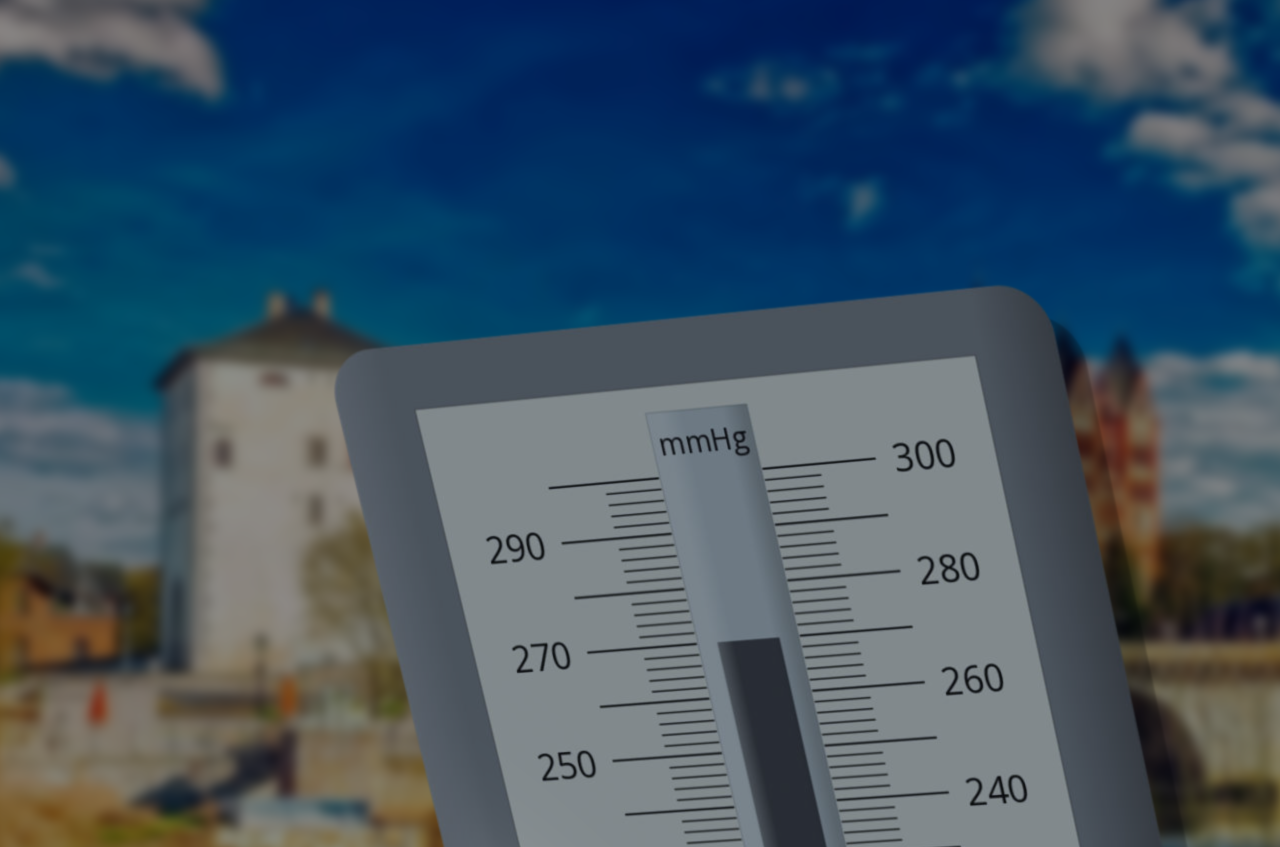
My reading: 270 mmHg
